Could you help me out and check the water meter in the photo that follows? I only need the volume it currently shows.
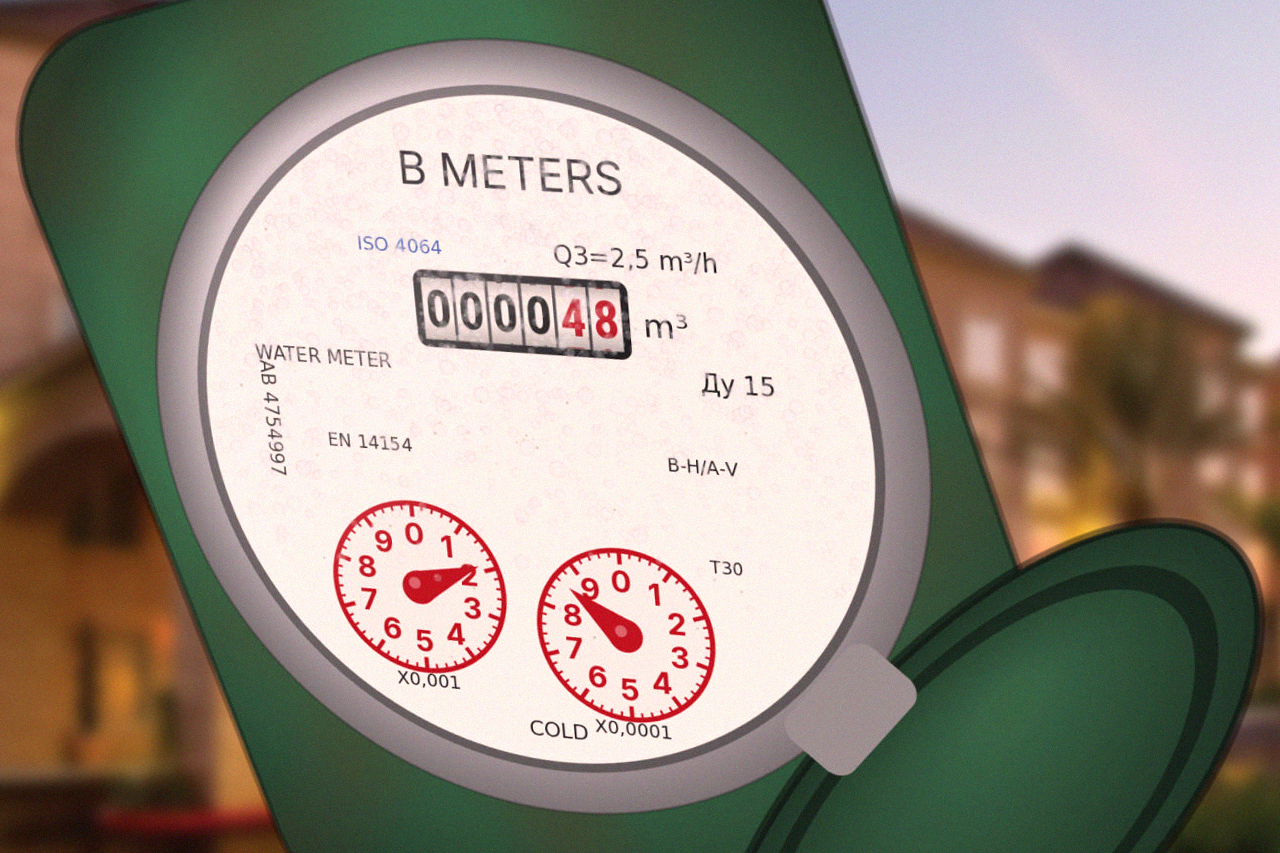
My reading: 0.4818 m³
